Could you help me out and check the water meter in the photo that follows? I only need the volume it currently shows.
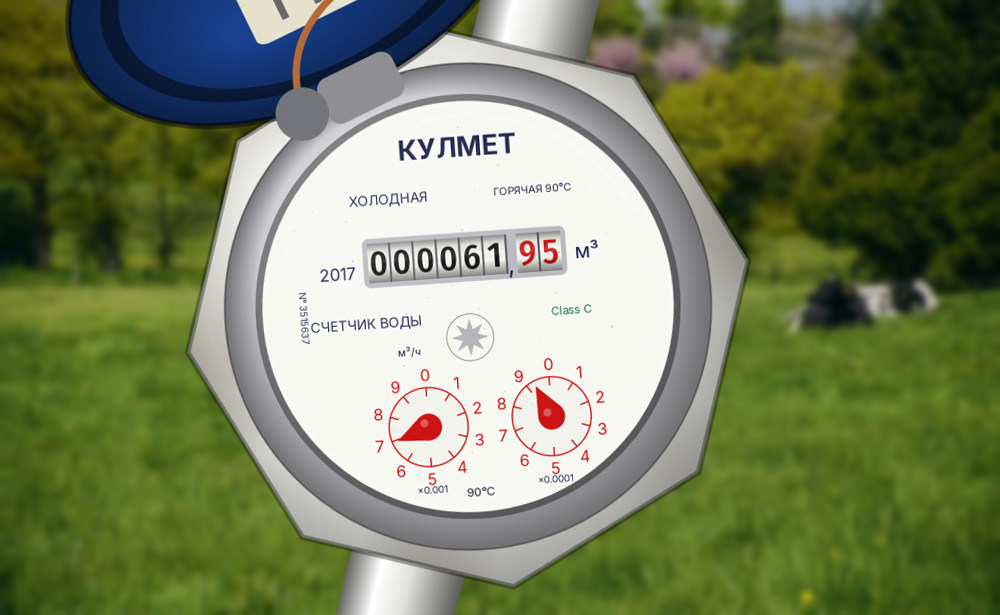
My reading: 61.9569 m³
